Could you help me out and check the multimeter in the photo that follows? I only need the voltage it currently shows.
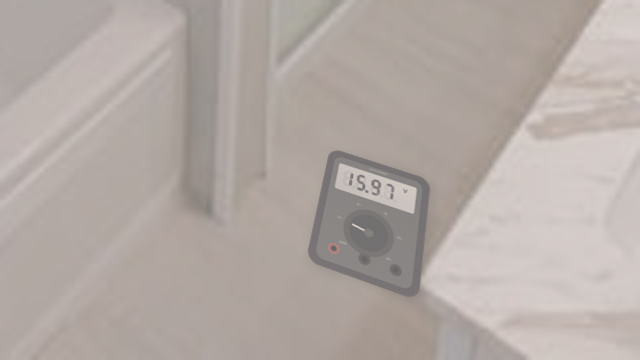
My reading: 15.97 V
